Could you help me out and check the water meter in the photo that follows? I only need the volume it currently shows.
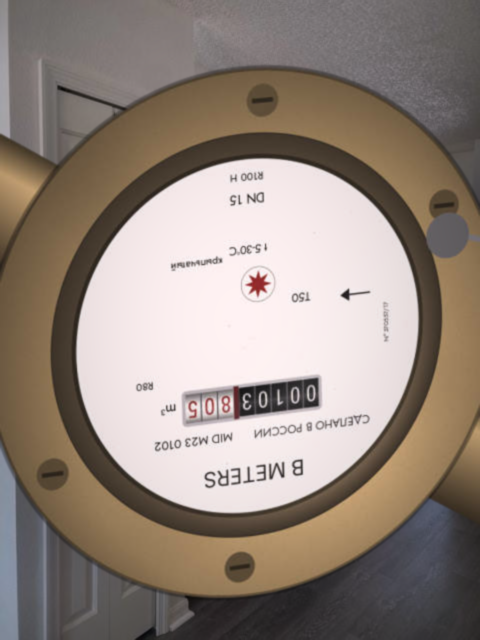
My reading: 103.805 m³
